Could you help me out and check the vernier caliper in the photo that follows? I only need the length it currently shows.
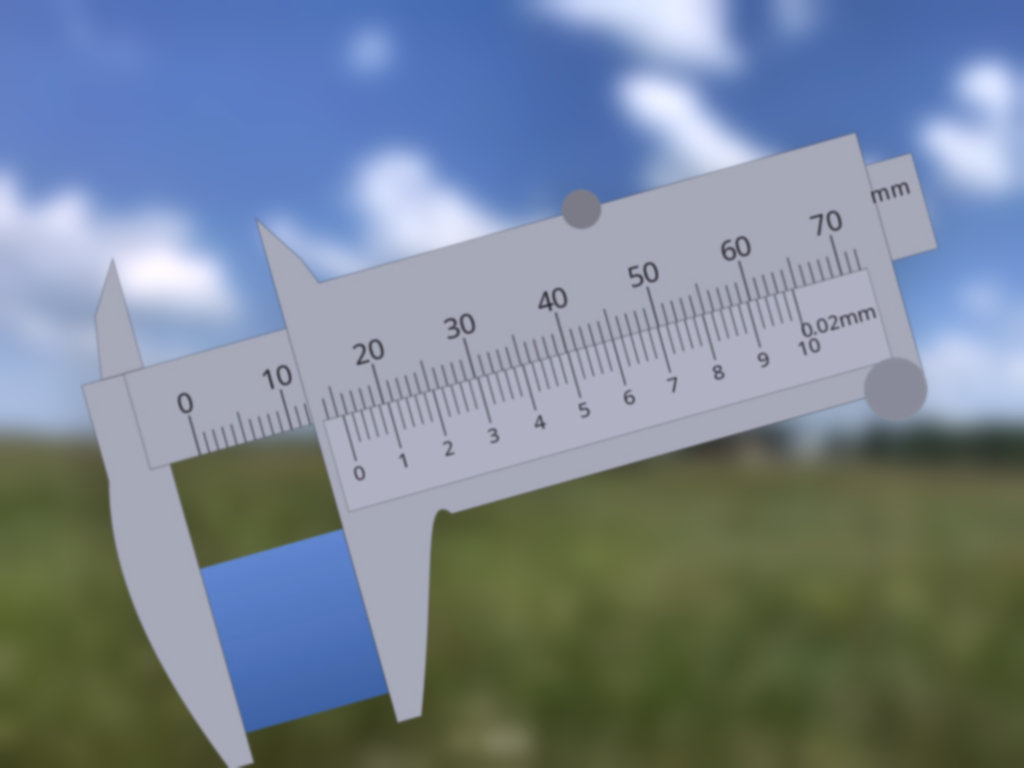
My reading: 15.6 mm
